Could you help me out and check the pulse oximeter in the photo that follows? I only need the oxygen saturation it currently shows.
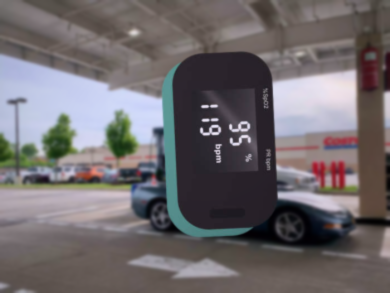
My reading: 95 %
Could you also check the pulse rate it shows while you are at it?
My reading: 119 bpm
